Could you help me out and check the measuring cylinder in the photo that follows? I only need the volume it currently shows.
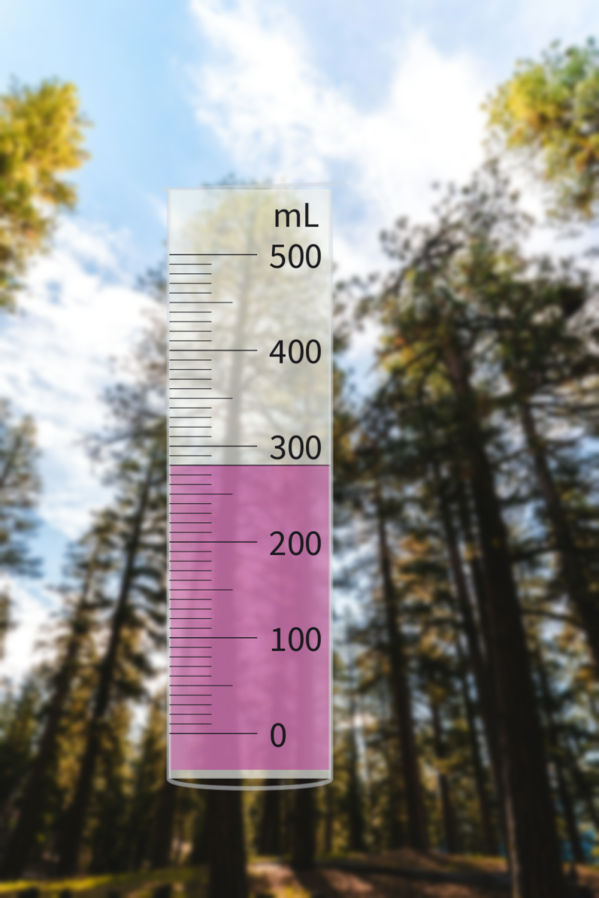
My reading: 280 mL
